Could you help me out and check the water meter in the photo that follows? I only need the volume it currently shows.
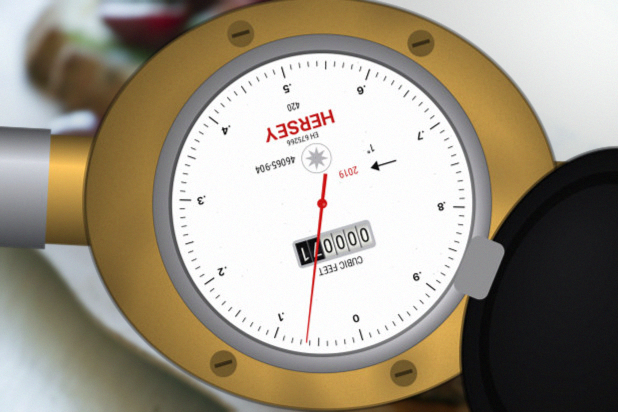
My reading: 71.06 ft³
